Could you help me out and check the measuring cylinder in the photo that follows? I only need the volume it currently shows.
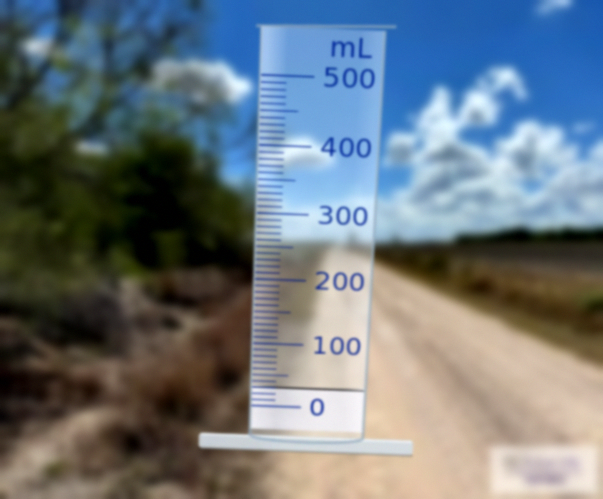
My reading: 30 mL
